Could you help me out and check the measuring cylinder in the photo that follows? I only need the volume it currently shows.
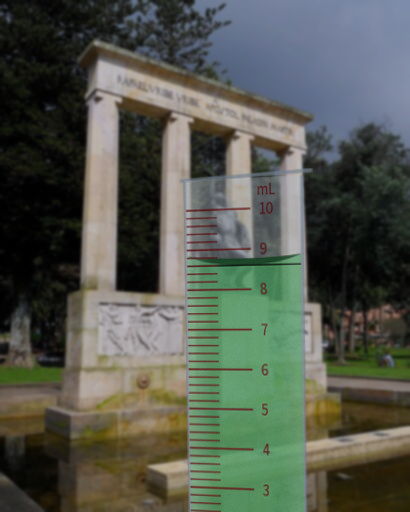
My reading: 8.6 mL
